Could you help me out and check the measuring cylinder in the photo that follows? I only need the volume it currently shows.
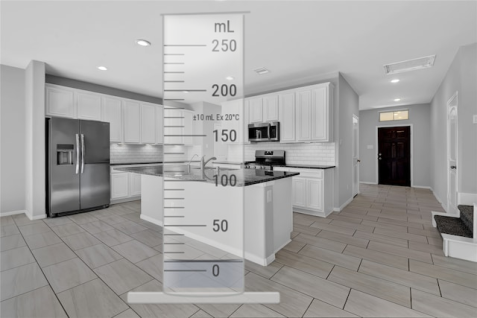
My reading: 10 mL
